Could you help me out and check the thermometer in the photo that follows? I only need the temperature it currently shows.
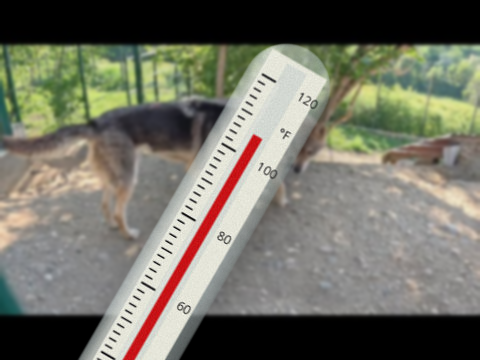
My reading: 106 °F
